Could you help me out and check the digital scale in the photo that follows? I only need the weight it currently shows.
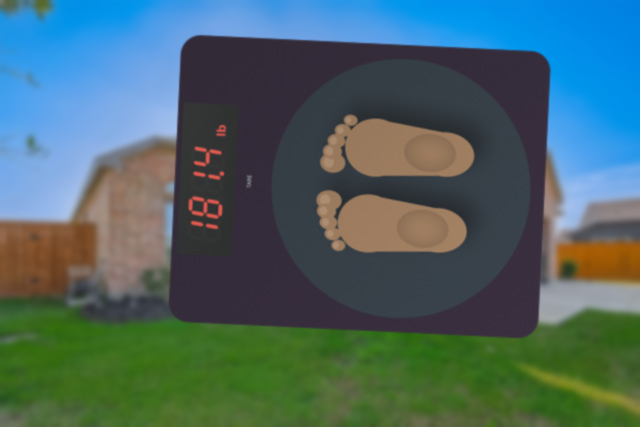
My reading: 181.4 lb
